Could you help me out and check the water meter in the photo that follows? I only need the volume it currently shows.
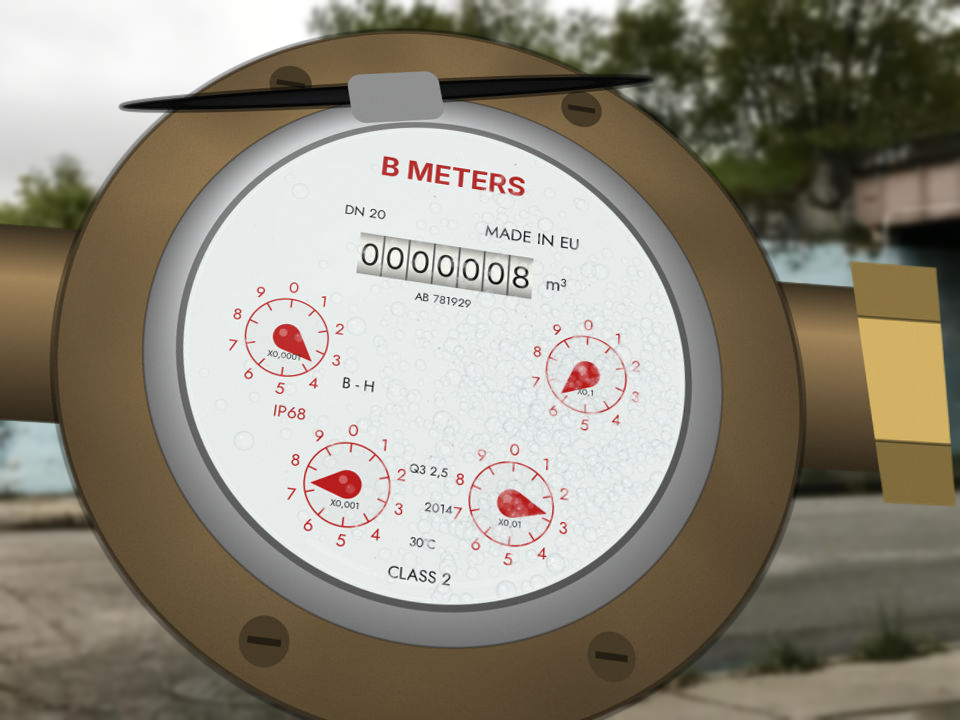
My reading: 8.6273 m³
